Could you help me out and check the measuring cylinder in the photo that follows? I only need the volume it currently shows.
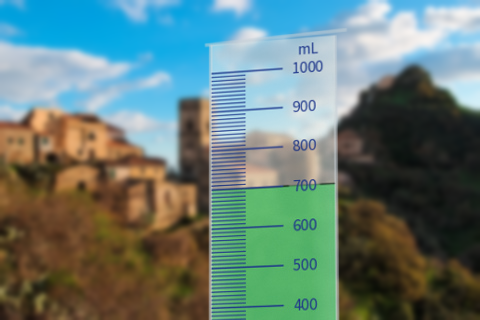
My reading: 700 mL
